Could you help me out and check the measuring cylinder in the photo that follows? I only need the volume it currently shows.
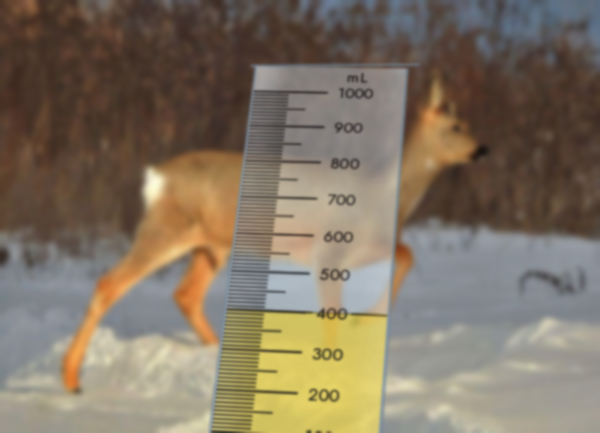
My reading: 400 mL
